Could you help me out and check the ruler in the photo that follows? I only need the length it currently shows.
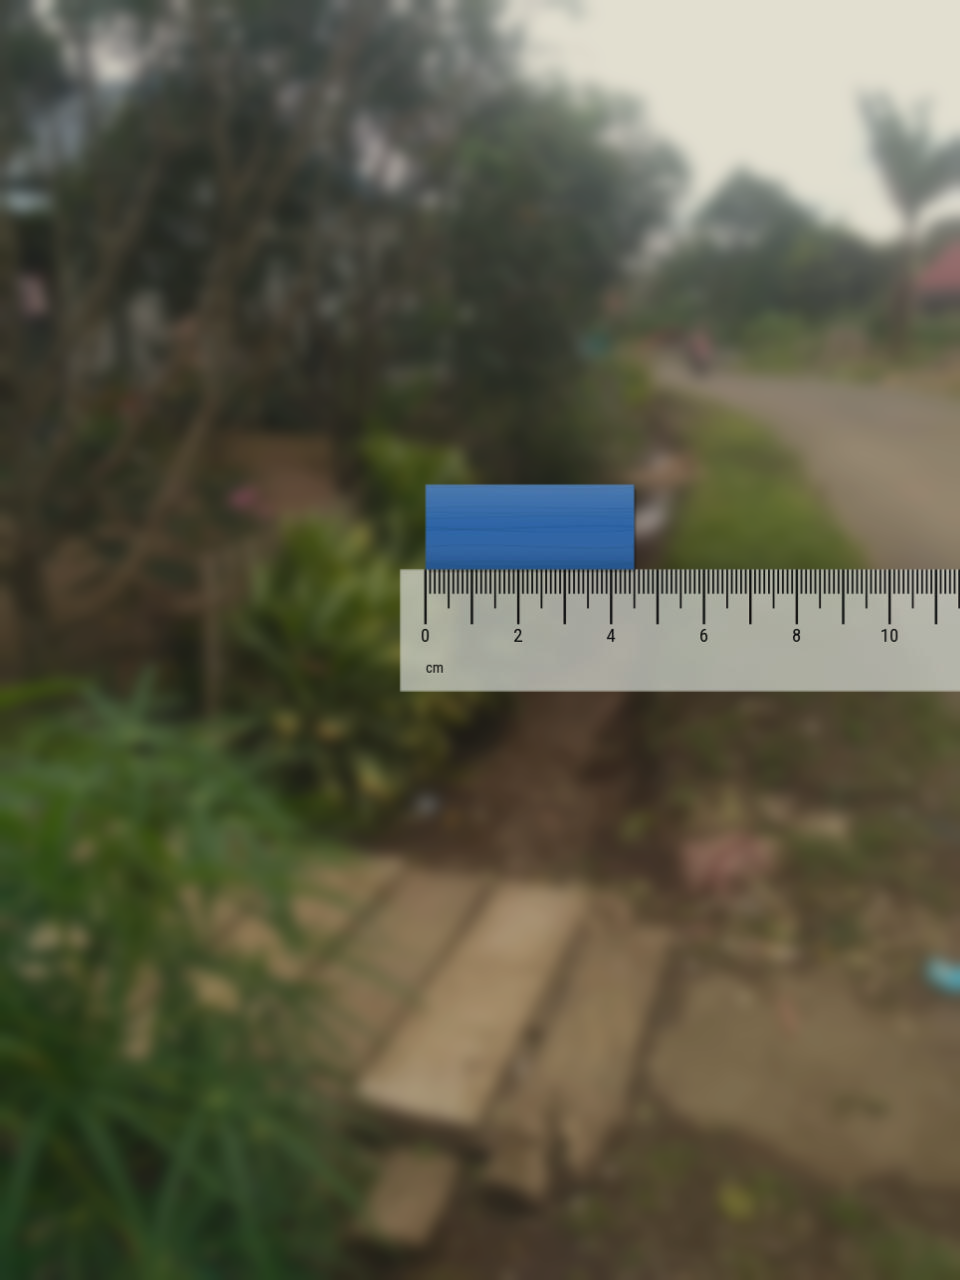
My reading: 4.5 cm
